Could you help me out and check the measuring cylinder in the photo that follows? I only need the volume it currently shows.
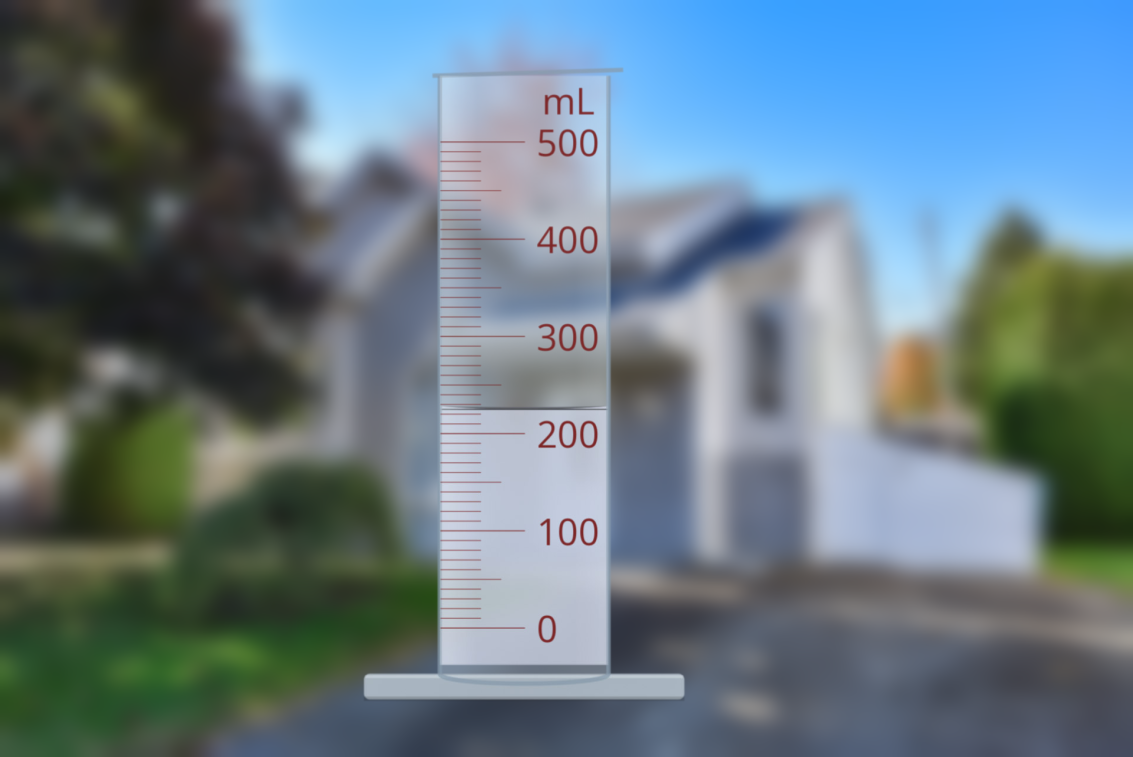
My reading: 225 mL
